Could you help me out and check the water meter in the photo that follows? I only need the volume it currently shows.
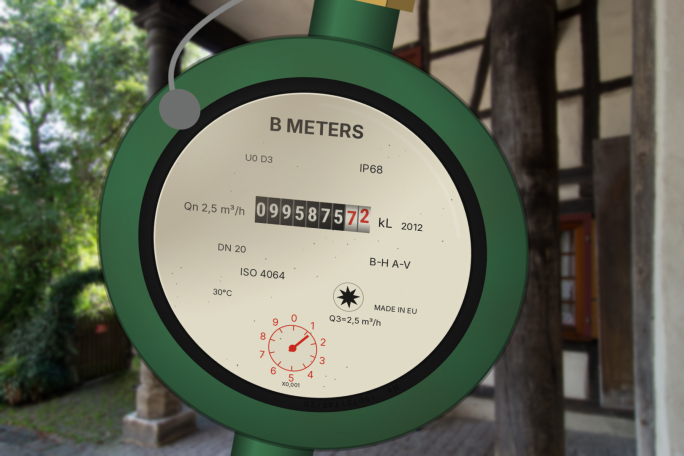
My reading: 995875.721 kL
